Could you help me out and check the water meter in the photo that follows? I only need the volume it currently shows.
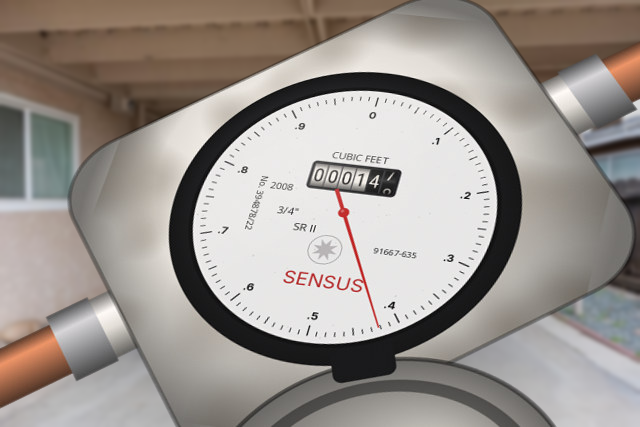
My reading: 147.42 ft³
